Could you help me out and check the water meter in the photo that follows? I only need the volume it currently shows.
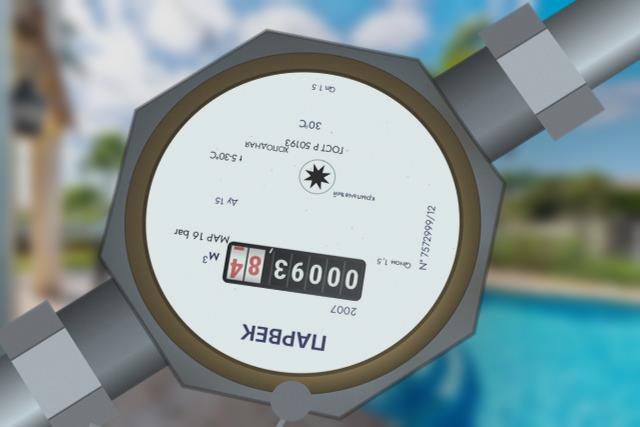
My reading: 93.84 m³
